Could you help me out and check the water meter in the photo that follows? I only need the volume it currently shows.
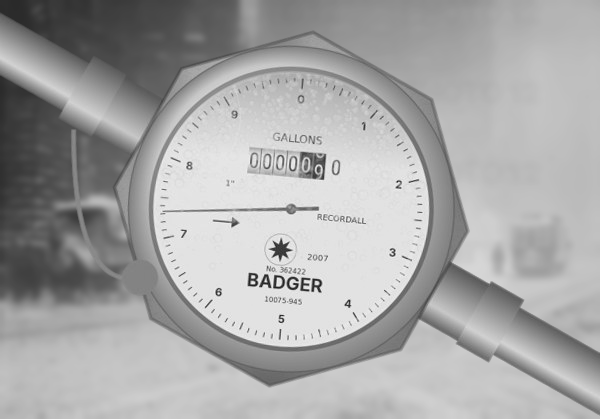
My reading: 87.3 gal
